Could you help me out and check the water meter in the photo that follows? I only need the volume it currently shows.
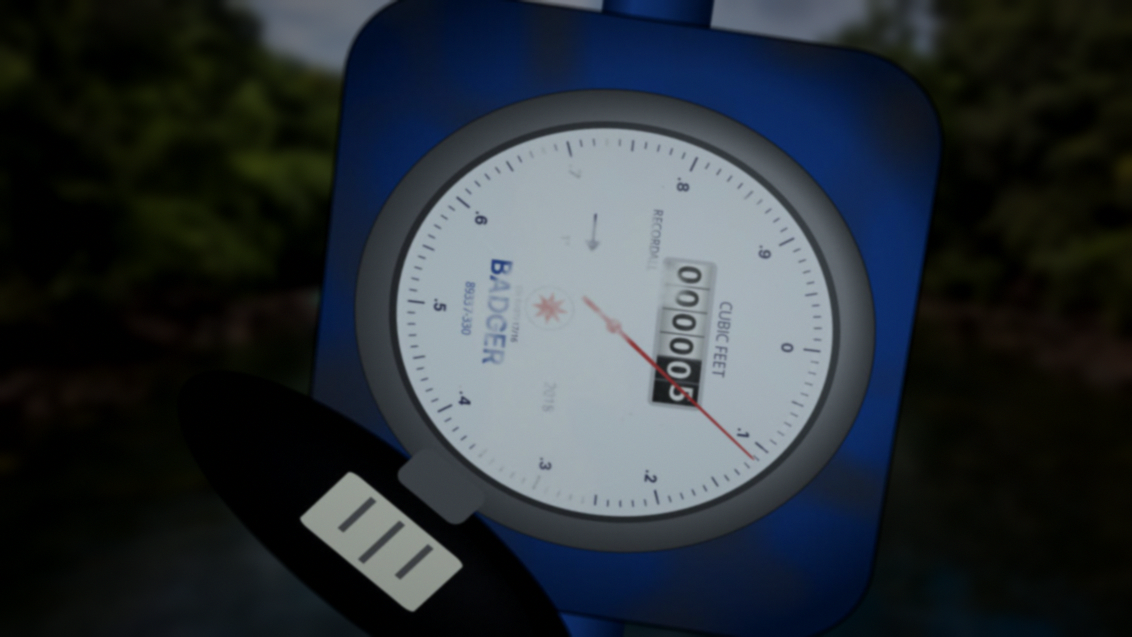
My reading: 5.11 ft³
